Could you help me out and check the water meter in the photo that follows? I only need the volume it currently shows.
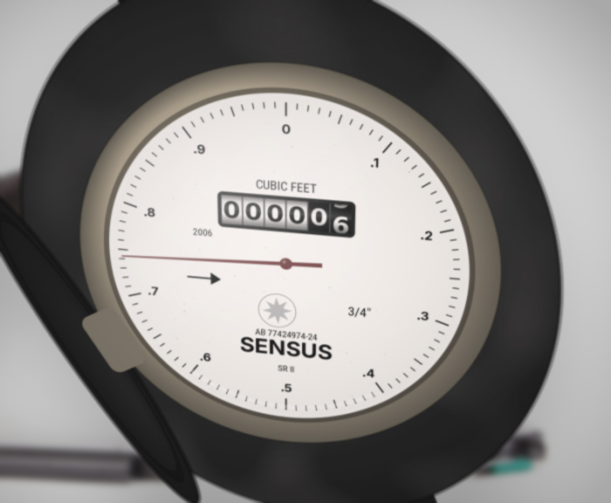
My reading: 5.74 ft³
